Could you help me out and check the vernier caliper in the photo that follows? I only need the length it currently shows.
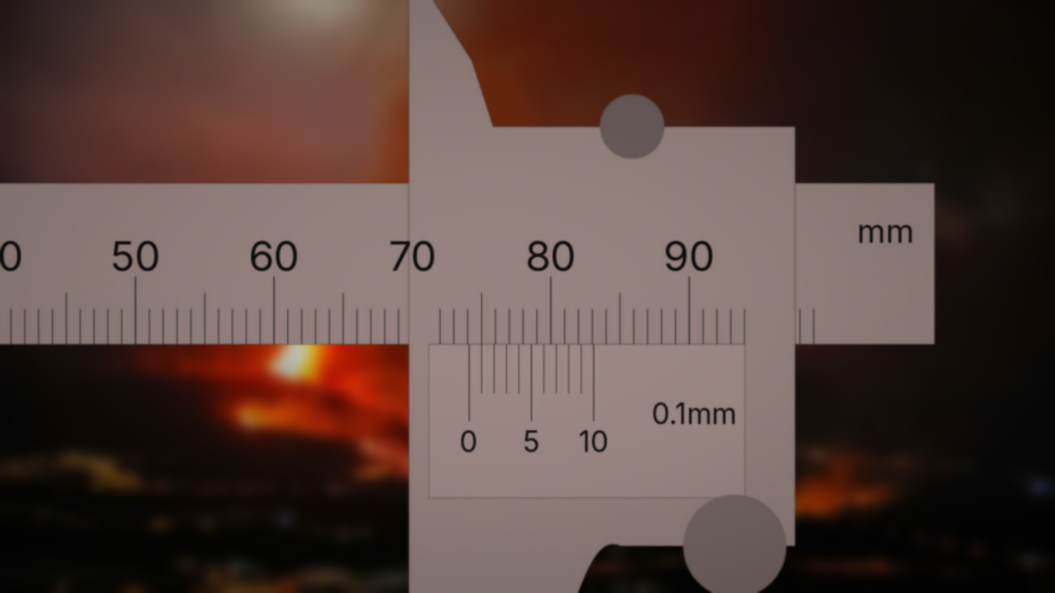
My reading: 74.1 mm
